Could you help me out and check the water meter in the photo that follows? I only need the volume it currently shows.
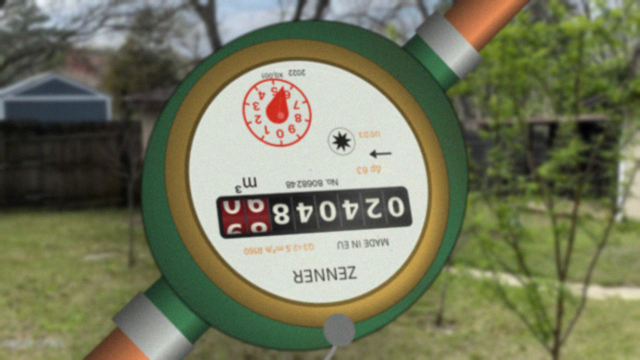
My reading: 24048.895 m³
